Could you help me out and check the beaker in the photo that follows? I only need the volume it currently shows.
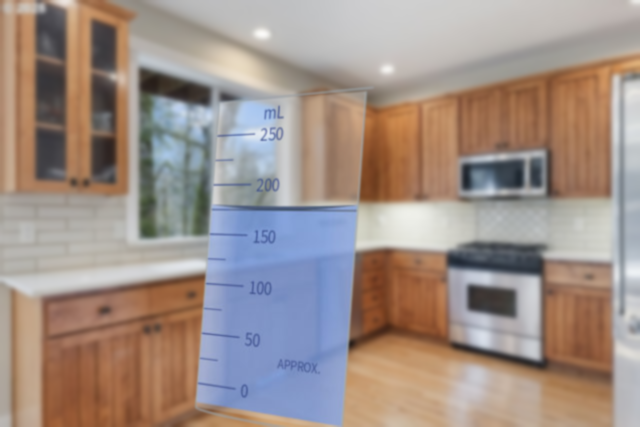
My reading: 175 mL
